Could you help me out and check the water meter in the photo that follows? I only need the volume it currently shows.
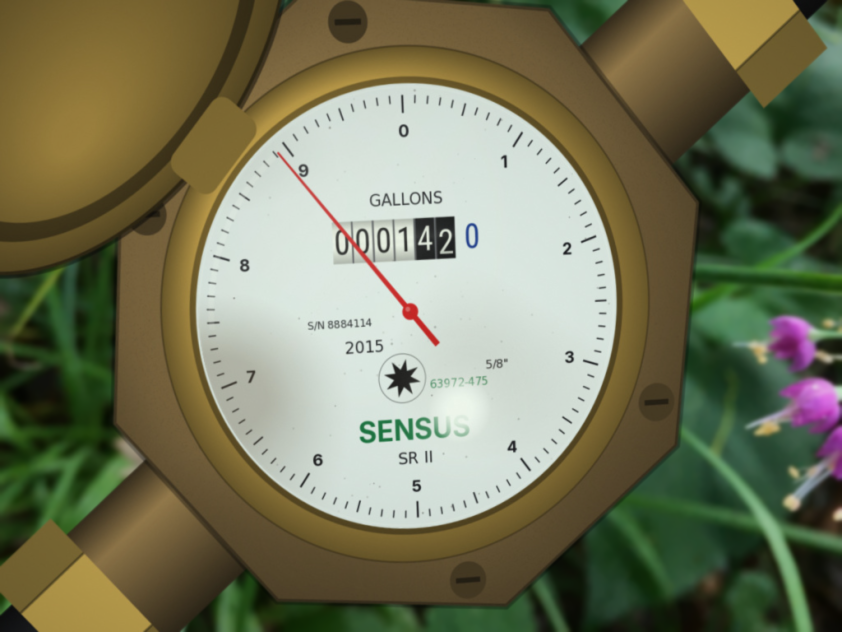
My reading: 1418.9 gal
